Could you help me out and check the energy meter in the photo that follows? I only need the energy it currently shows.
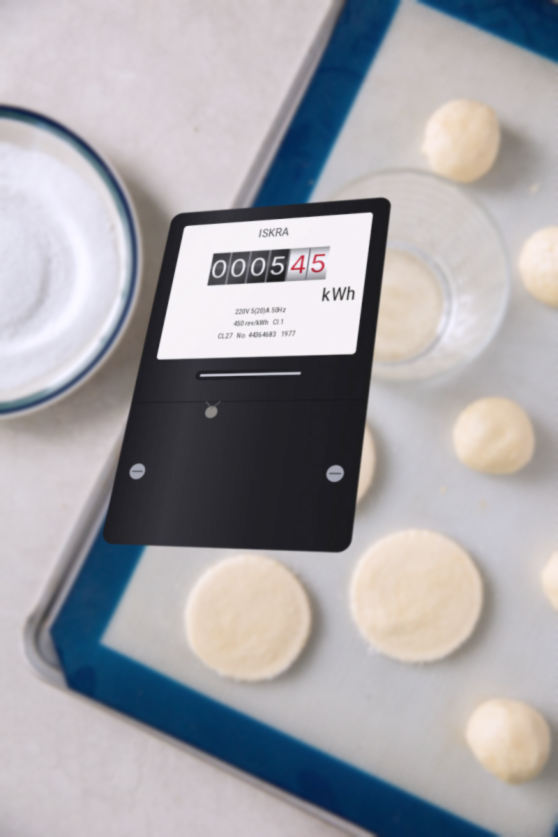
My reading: 5.45 kWh
